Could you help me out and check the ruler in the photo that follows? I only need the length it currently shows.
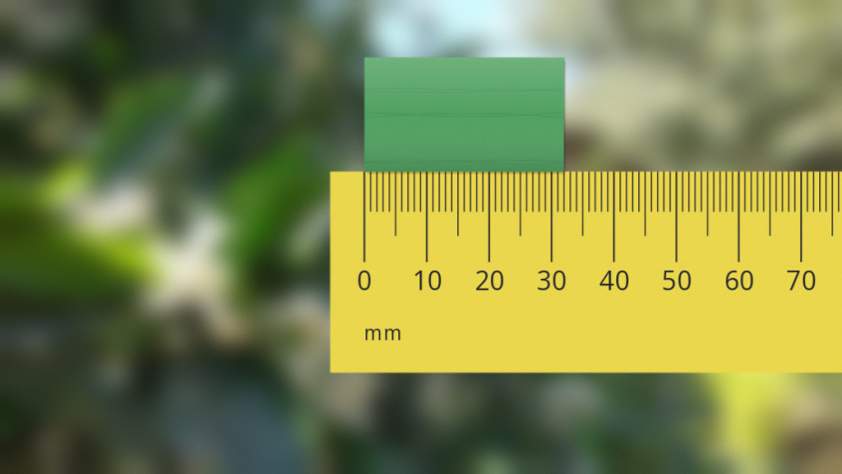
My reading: 32 mm
